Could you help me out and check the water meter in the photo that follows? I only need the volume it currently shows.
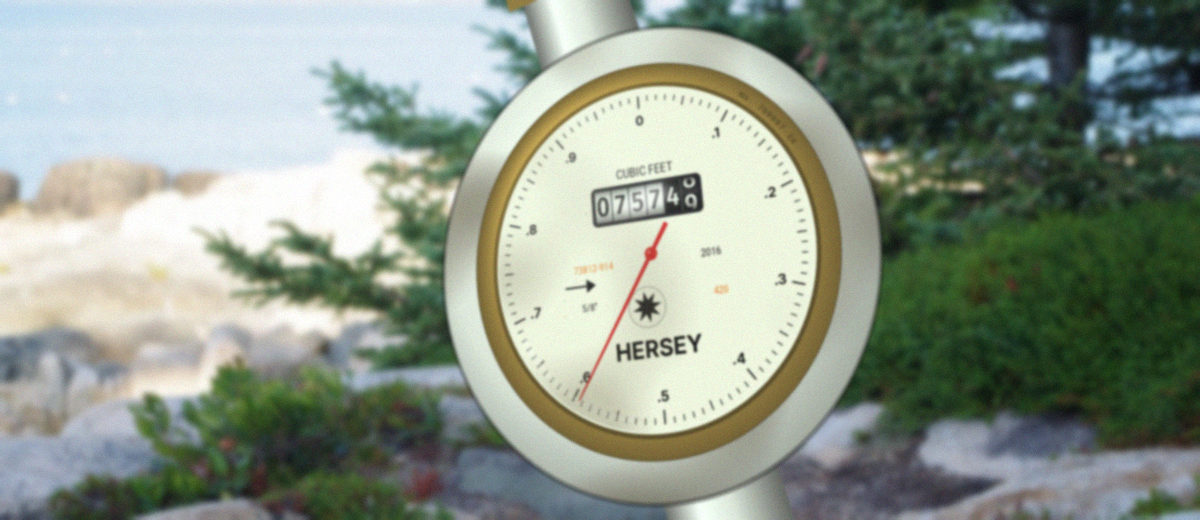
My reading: 75748.59 ft³
